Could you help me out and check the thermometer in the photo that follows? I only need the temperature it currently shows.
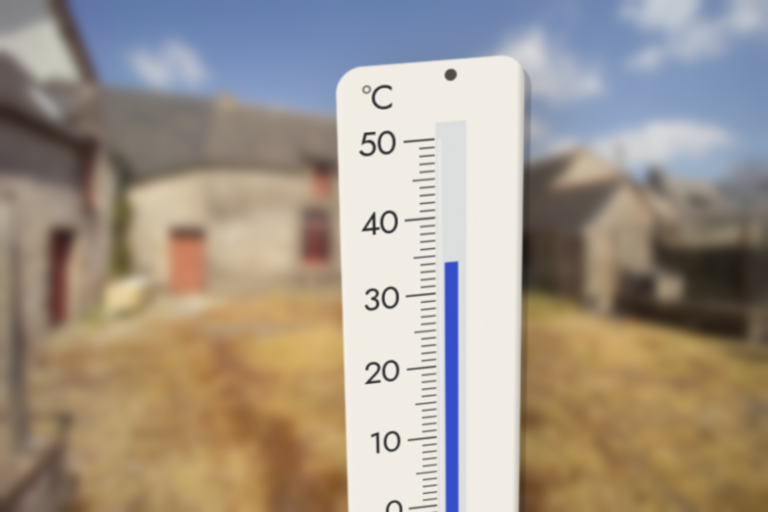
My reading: 34 °C
